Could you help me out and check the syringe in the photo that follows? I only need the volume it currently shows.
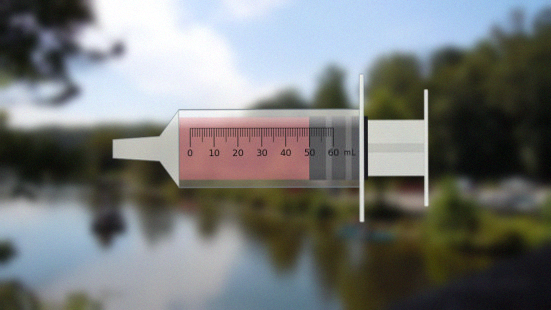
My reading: 50 mL
